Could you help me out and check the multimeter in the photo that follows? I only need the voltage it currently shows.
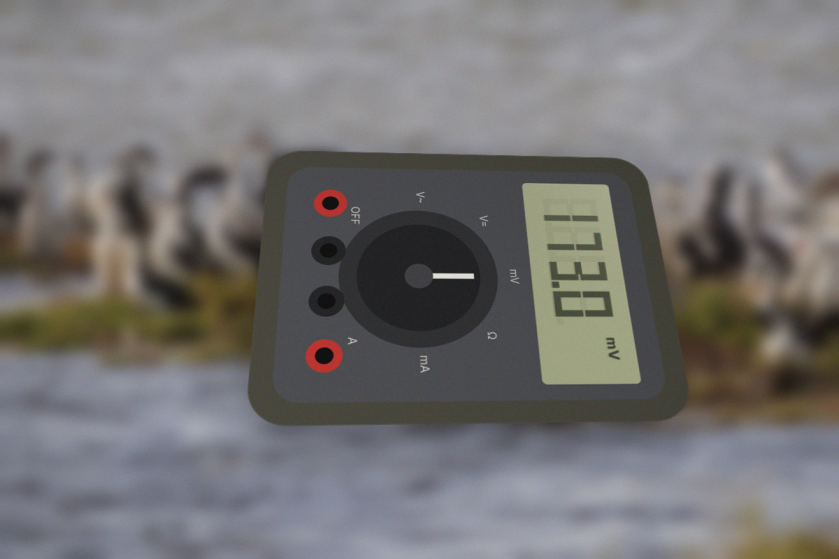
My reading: 173.0 mV
